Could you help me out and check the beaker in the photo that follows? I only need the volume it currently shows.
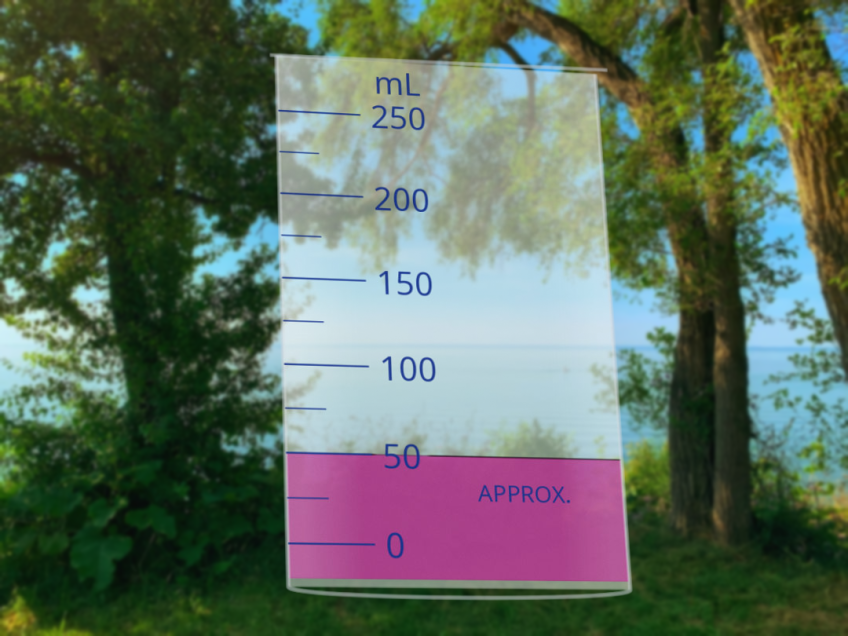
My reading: 50 mL
